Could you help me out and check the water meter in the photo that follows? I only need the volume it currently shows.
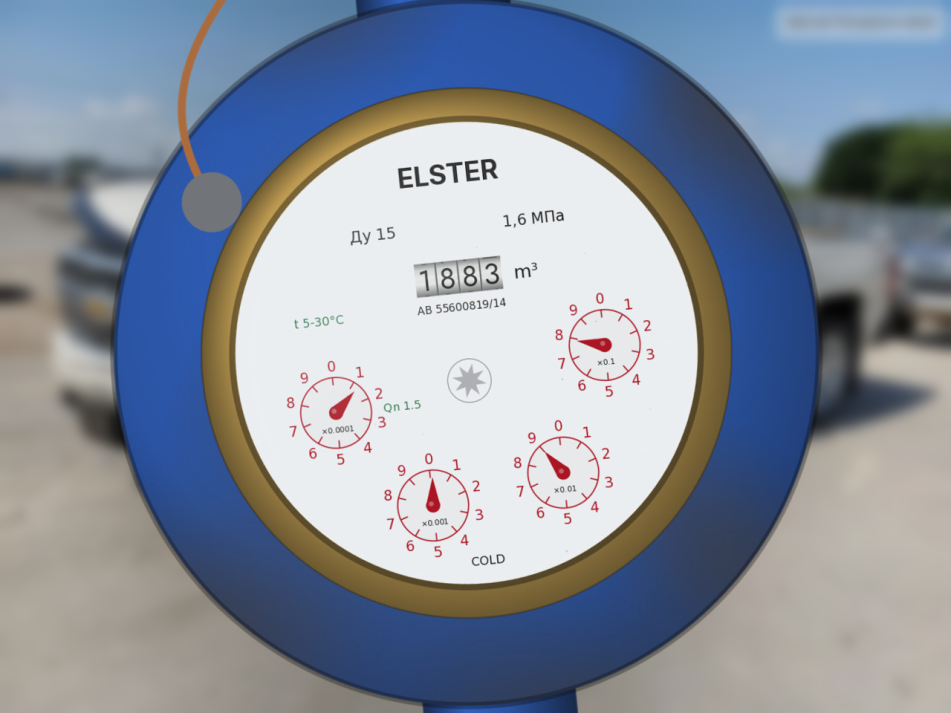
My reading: 1883.7901 m³
